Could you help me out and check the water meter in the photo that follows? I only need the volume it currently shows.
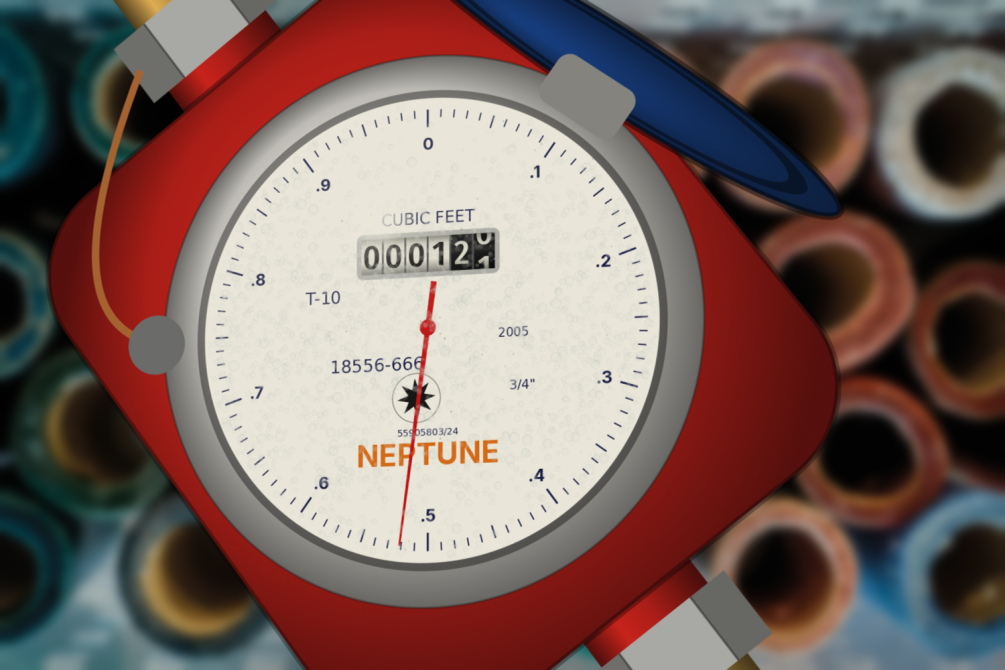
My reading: 120.52 ft³
